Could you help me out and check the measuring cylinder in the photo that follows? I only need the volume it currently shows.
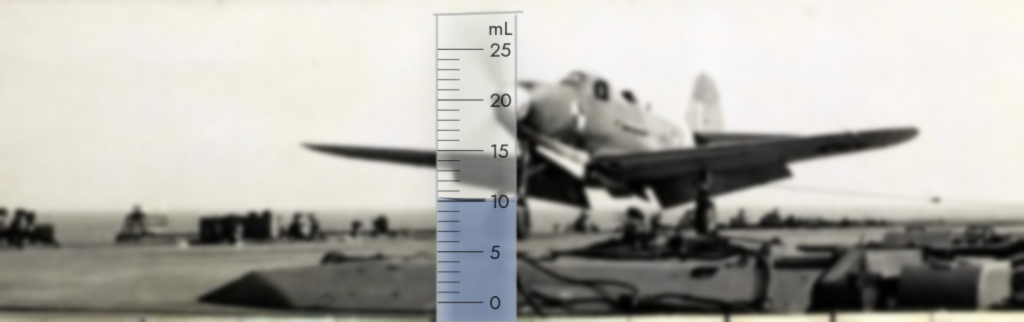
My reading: 10 mL
